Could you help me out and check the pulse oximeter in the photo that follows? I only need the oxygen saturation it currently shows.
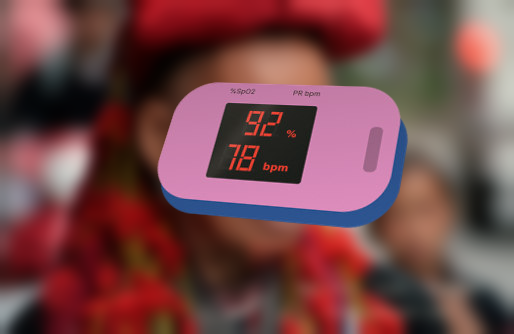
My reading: 92 %
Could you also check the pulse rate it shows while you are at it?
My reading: 78 bpm
